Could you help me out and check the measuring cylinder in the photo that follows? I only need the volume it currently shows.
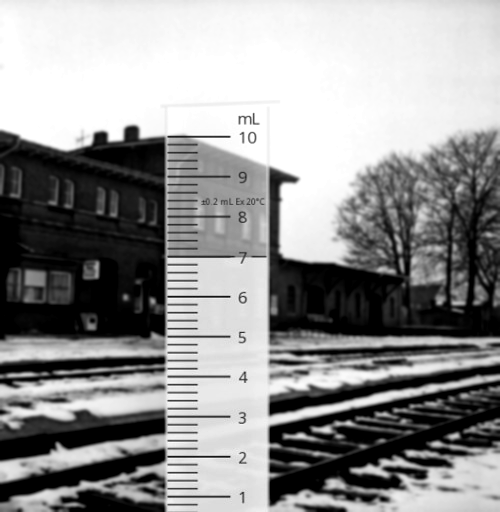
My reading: 7 mL
